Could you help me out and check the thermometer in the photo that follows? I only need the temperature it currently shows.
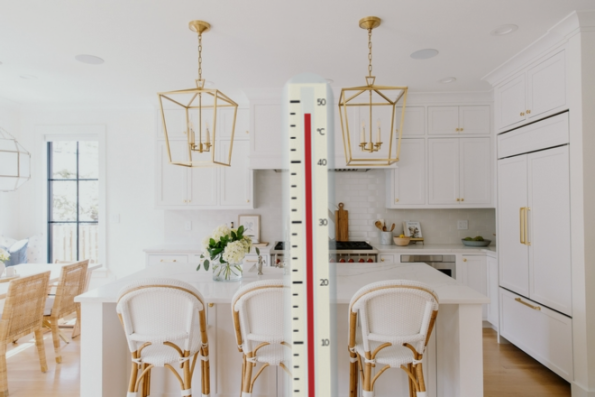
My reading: 48 °C
